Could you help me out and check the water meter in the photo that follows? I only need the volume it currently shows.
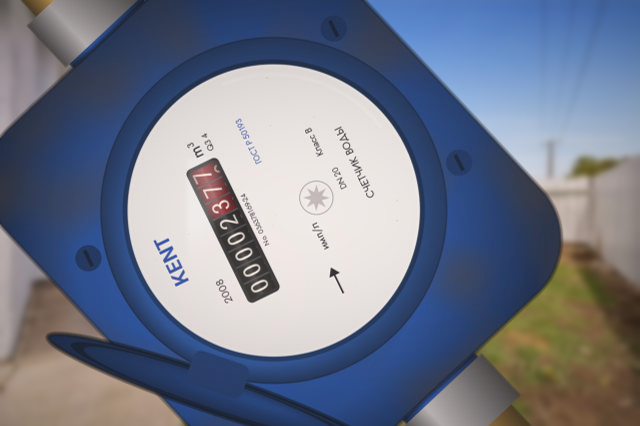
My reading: 2.377 m³
